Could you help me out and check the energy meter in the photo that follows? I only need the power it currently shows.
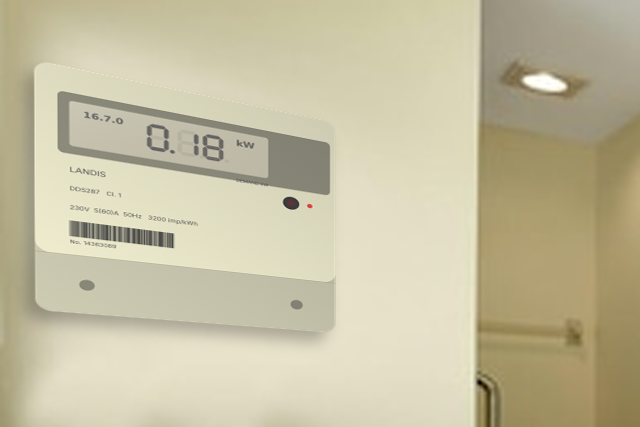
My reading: 0.18 kW
